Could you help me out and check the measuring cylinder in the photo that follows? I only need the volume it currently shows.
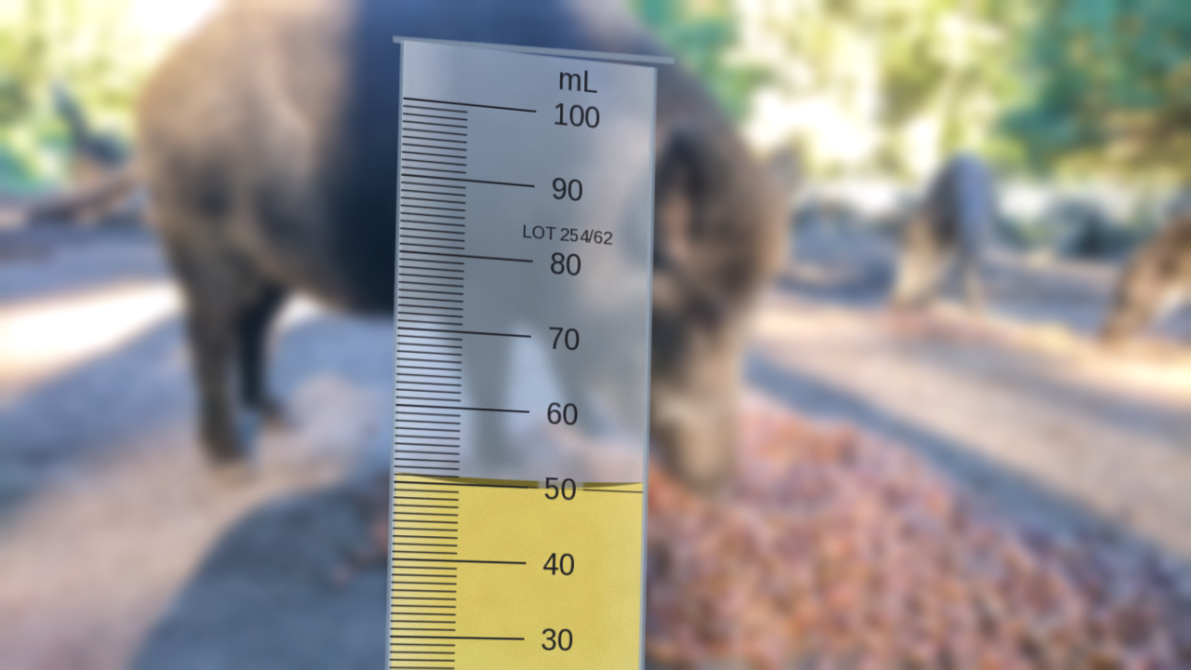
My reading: 50 mL
